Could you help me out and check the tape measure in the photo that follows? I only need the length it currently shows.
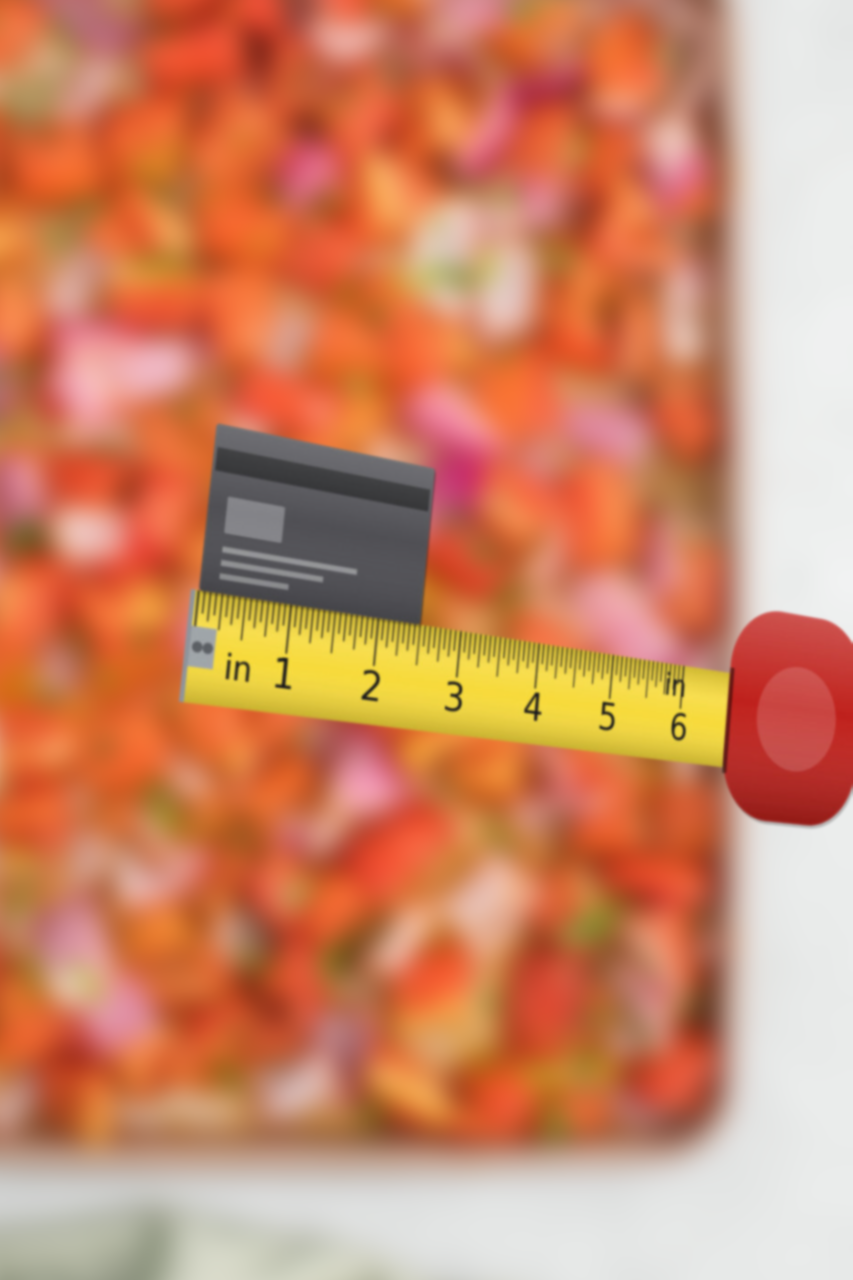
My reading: 2.5 in
